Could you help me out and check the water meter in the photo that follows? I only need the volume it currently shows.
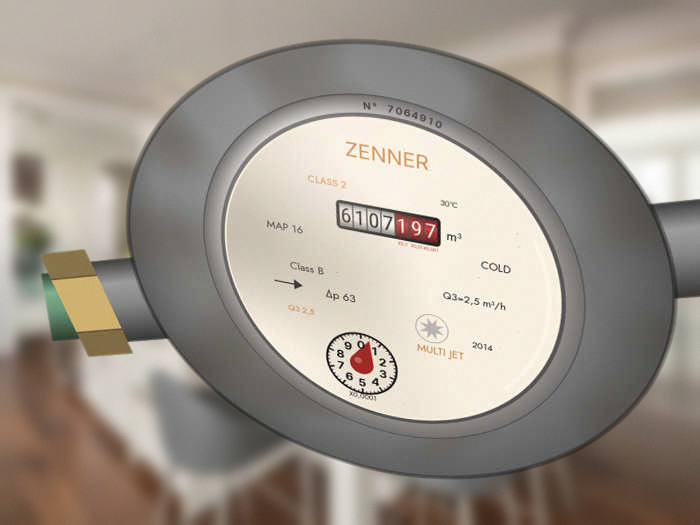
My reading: 6107.1970 m³
